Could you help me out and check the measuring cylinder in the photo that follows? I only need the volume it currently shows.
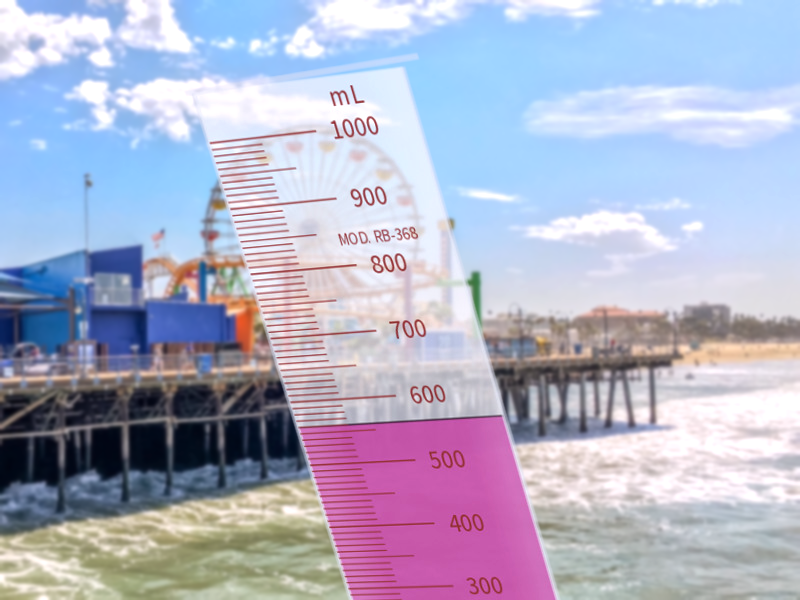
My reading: 560 mL
